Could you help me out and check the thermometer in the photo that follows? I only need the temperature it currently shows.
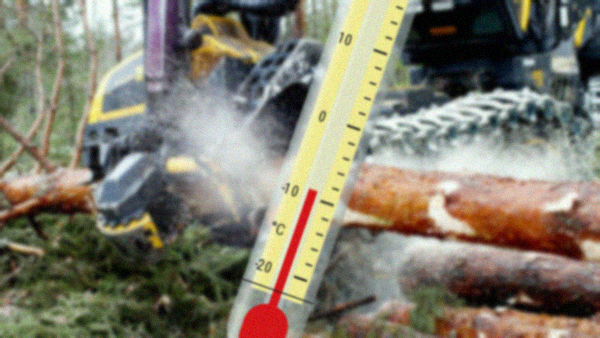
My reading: -9 °C
